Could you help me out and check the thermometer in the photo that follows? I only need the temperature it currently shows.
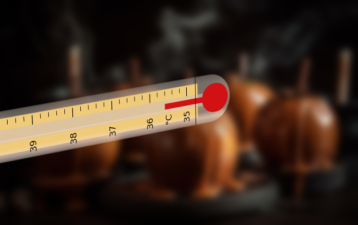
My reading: 35.6 °C
